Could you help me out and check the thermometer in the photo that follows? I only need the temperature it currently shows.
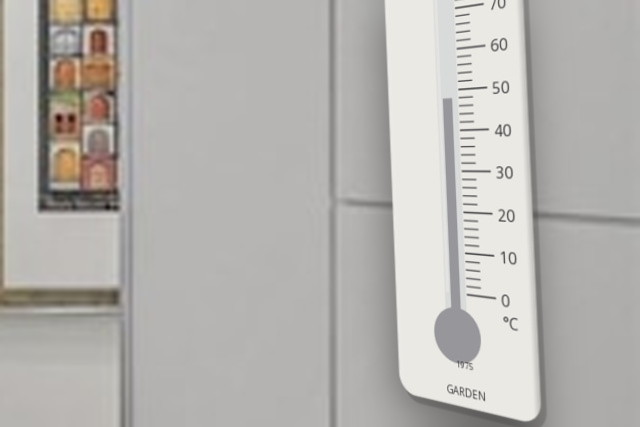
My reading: 48 °C
